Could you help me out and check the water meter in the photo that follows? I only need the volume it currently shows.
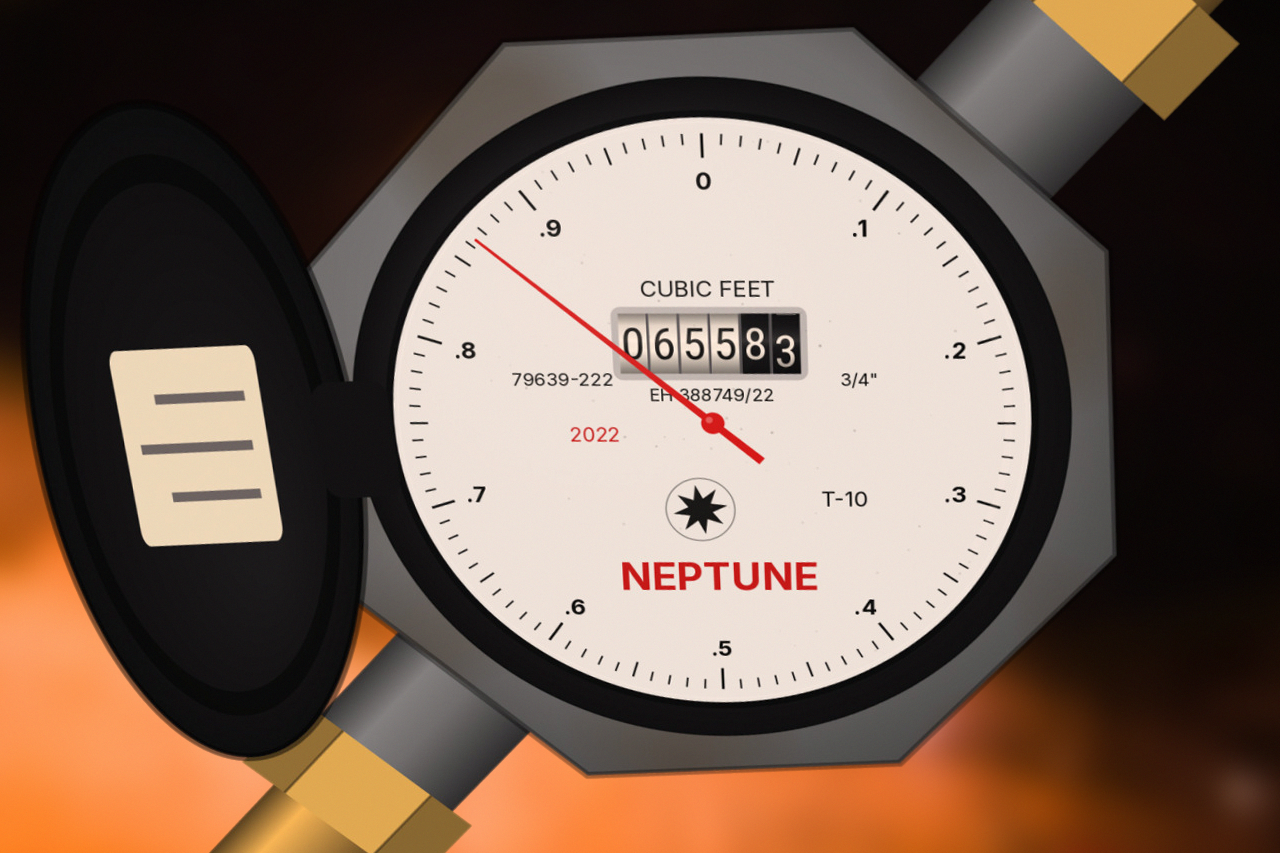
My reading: 65582.86 ft³
